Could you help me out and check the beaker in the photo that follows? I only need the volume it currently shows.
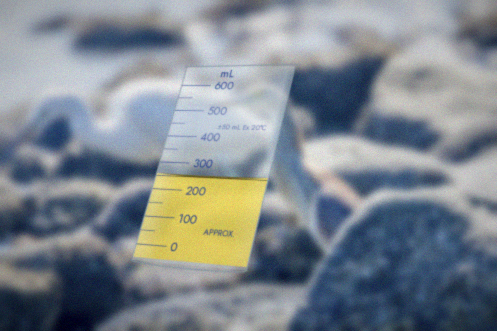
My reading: 250 mL
